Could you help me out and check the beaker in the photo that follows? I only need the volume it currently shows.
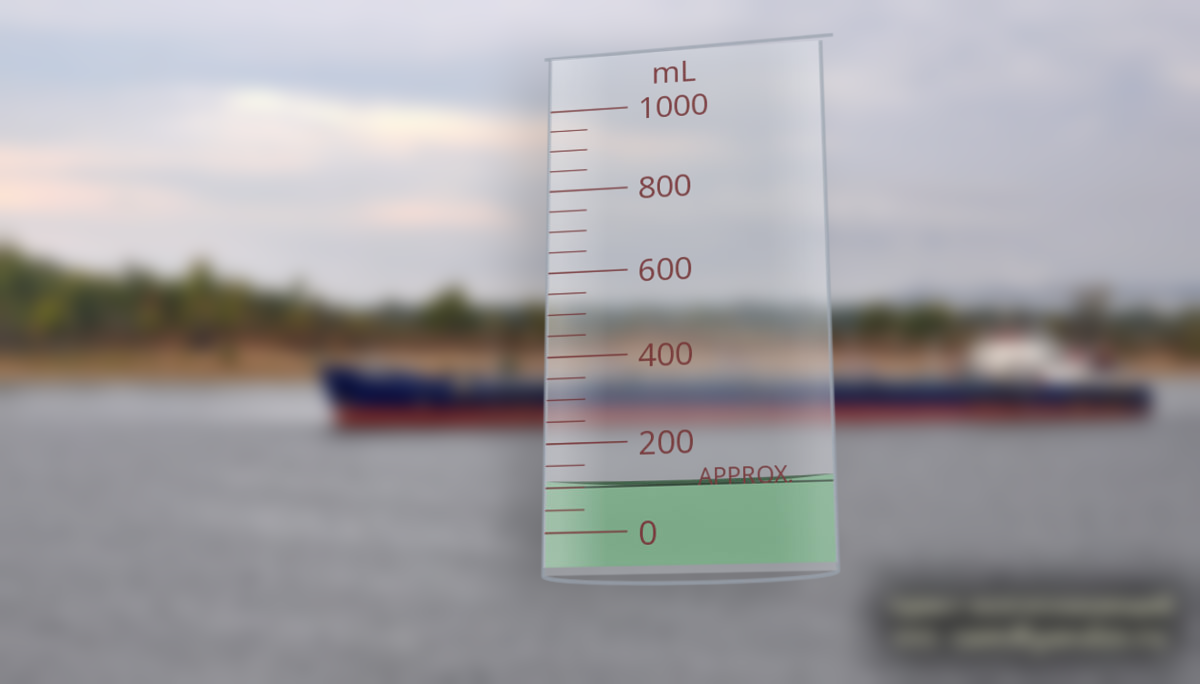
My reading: 100 mL
